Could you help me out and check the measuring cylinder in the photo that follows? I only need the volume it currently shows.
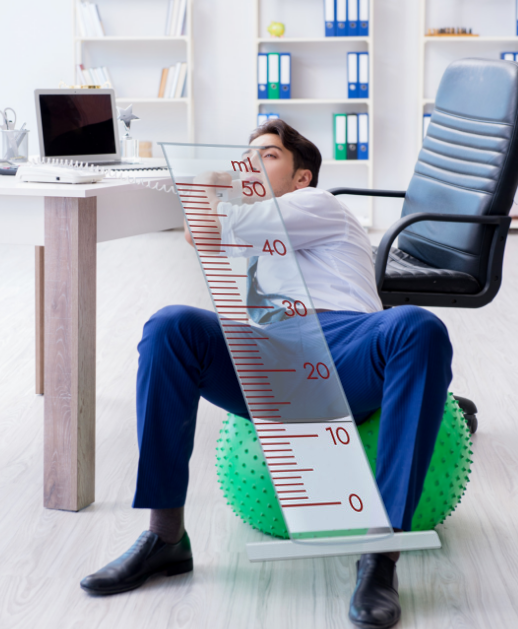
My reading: 12 mL
